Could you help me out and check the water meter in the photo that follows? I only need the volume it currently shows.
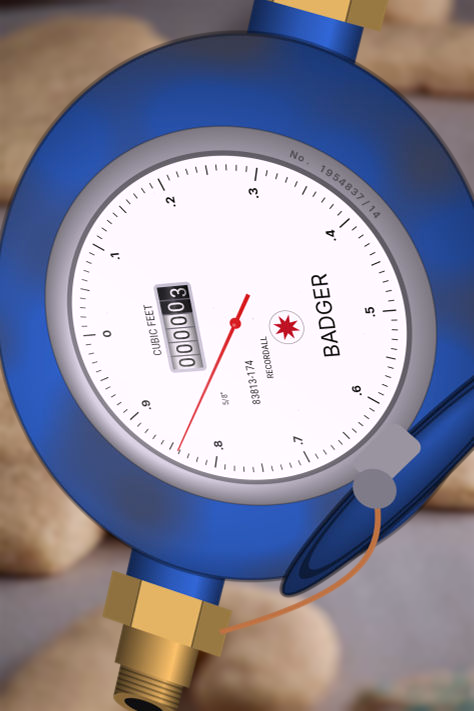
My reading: 2.84 ft³
